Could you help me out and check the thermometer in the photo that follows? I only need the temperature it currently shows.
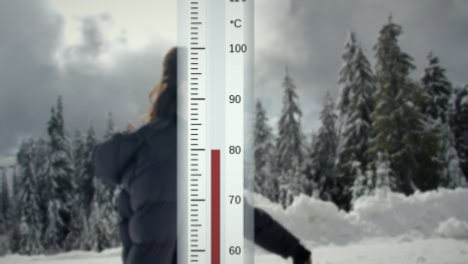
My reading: 80 °C
